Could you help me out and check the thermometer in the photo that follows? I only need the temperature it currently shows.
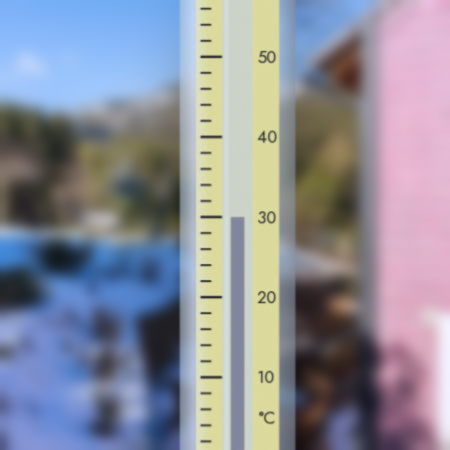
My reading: 30 °C
